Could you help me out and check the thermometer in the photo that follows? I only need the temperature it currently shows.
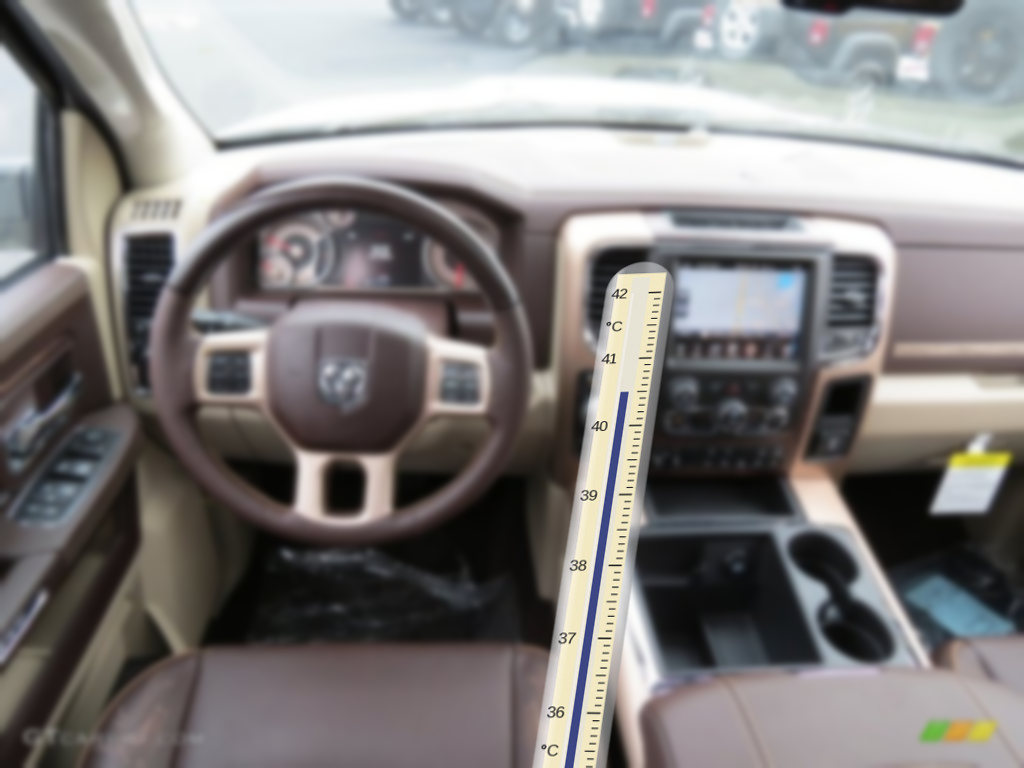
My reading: 40.5 °C
